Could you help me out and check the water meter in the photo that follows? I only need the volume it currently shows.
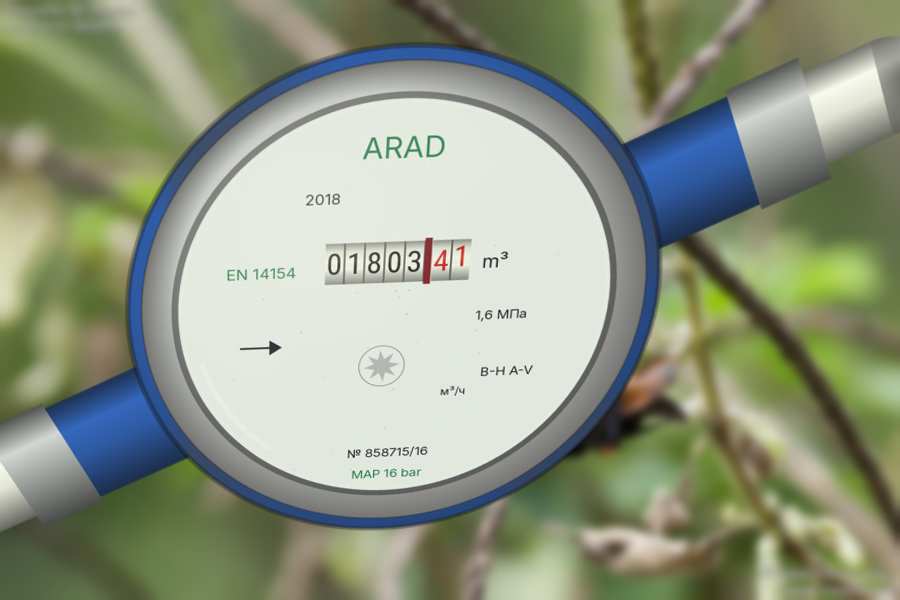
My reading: 1803.41 m³
